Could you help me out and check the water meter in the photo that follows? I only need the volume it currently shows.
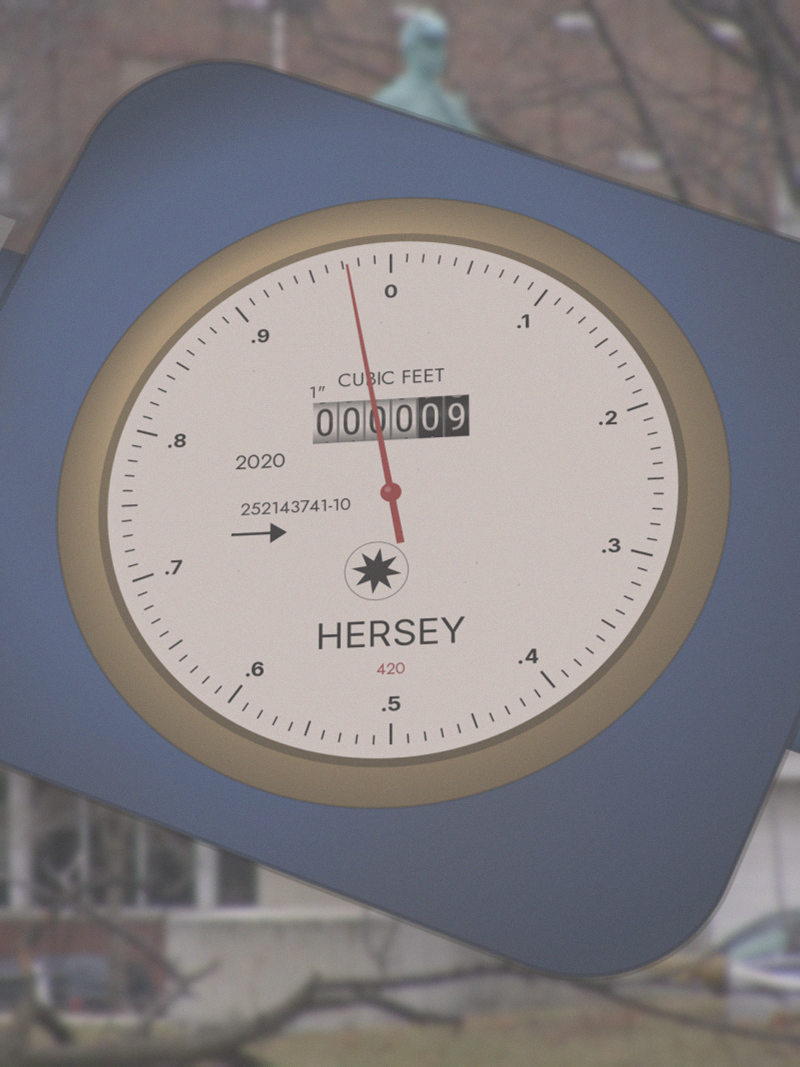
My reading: 8.97 ft³
